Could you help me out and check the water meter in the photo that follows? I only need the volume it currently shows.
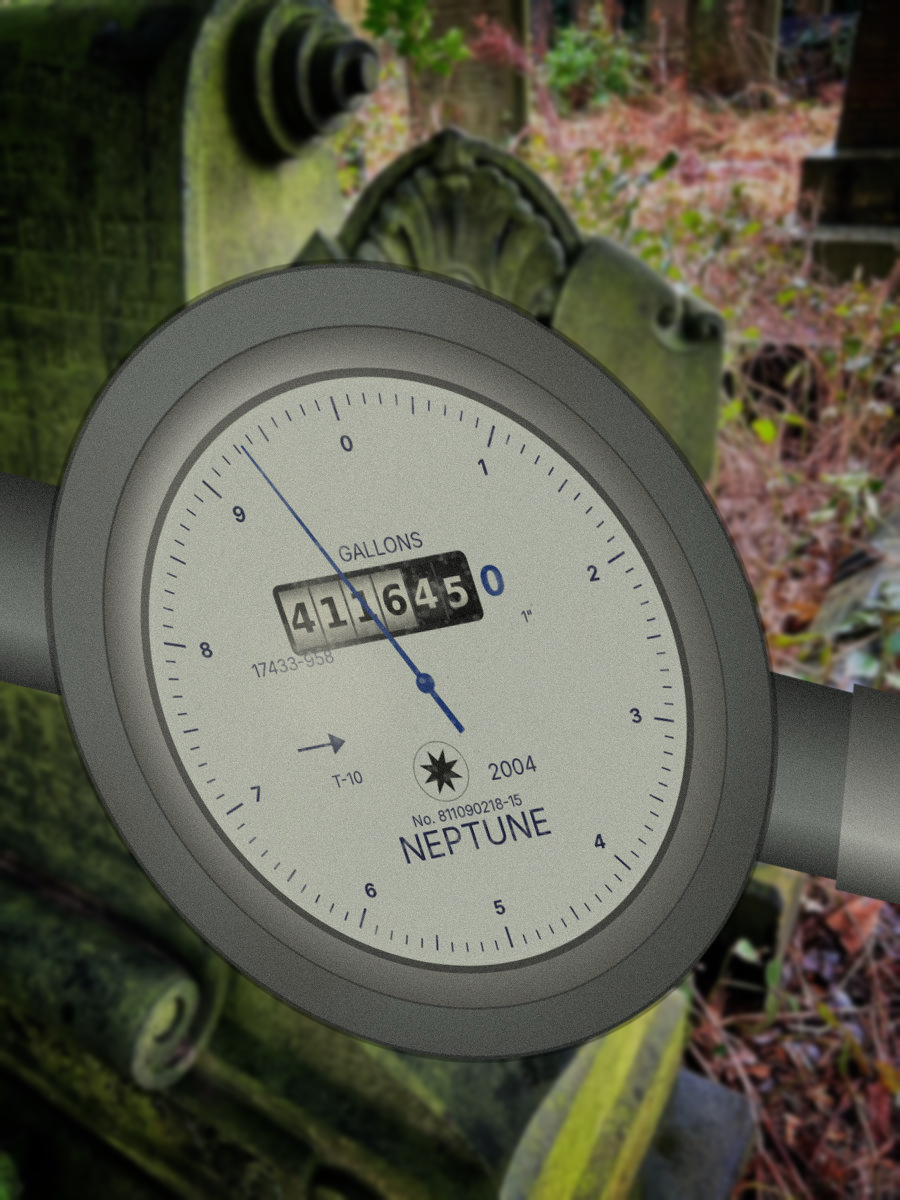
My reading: 4116449.3 gal
